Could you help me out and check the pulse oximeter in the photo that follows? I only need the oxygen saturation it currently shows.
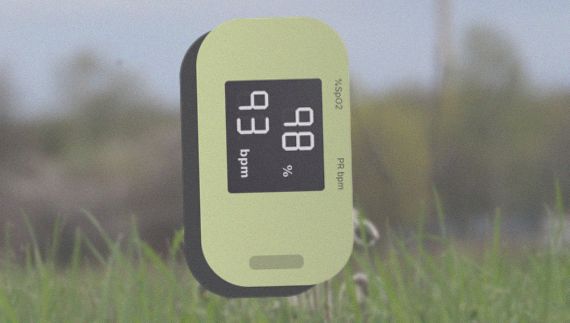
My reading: 98 %
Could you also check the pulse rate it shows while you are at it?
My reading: 93 bpm
